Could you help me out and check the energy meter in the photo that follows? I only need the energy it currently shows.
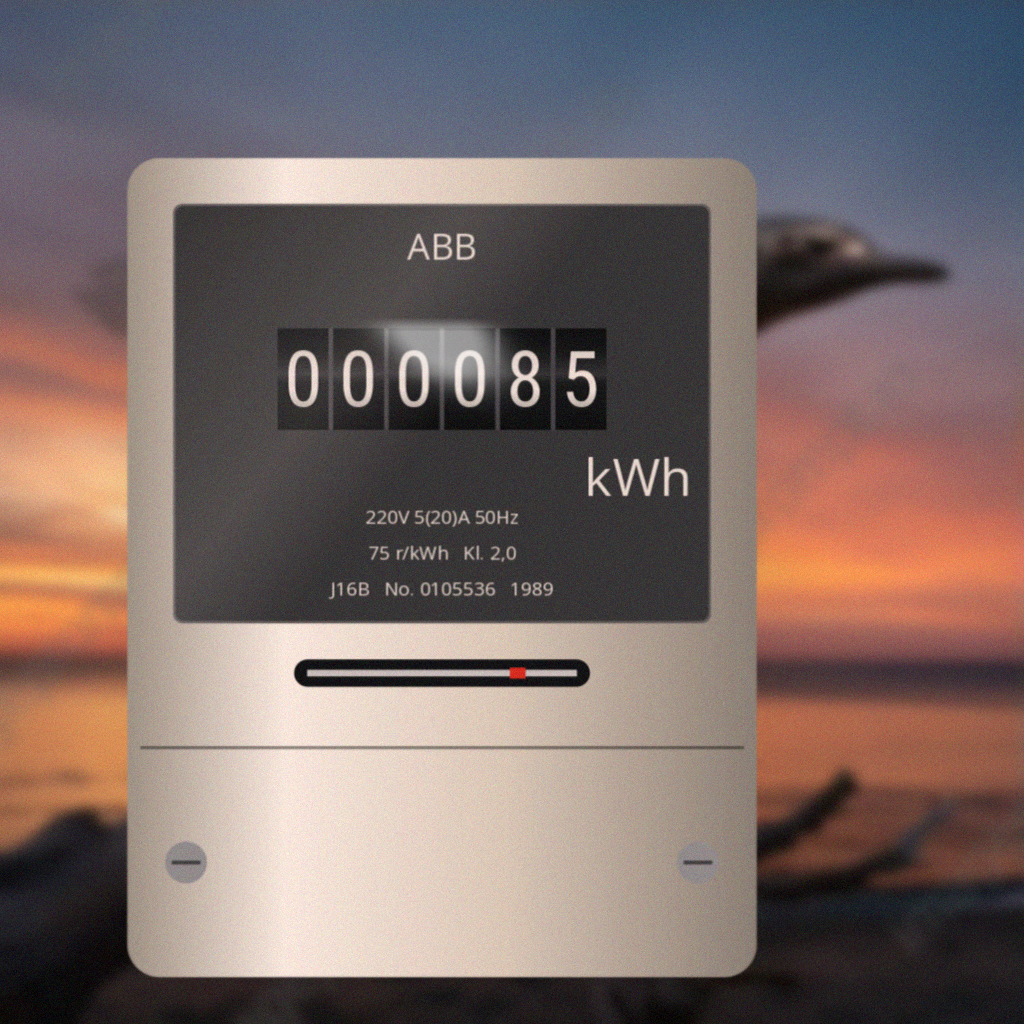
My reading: 85 kWh
